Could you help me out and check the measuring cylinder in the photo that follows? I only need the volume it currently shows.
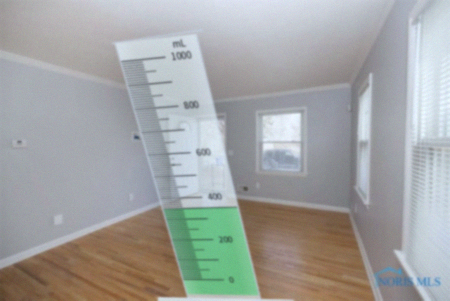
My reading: 350 mL
